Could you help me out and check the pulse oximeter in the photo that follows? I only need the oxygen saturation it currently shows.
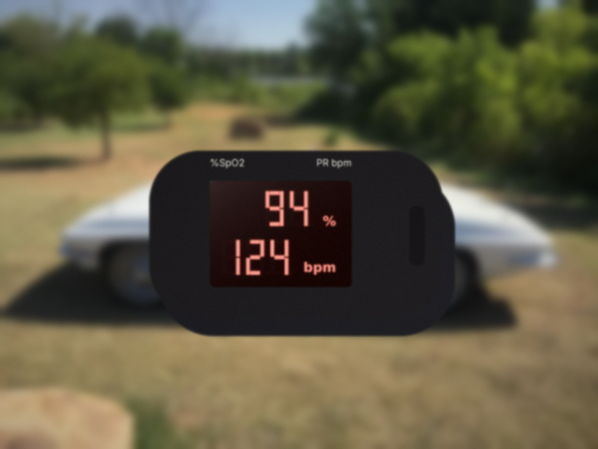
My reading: 94 %
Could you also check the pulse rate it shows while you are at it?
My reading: 124 bpm
